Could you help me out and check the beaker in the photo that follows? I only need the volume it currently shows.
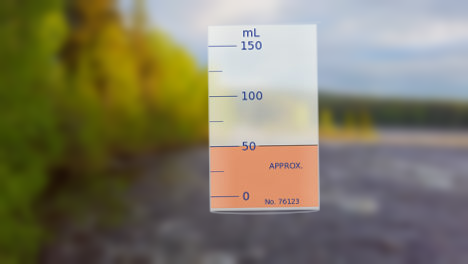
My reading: 50 mL
